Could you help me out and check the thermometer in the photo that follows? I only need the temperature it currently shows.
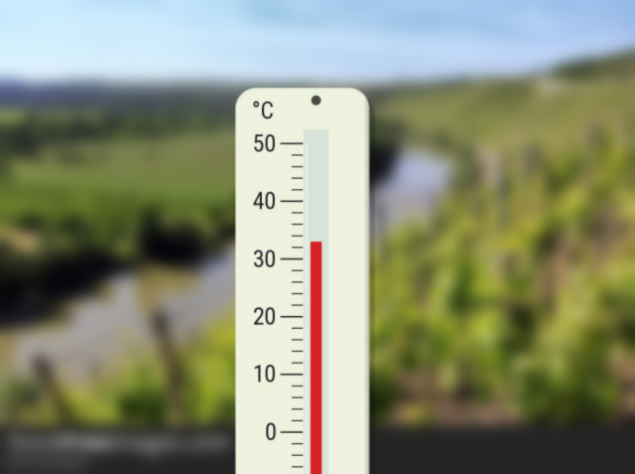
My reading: 33 °C
